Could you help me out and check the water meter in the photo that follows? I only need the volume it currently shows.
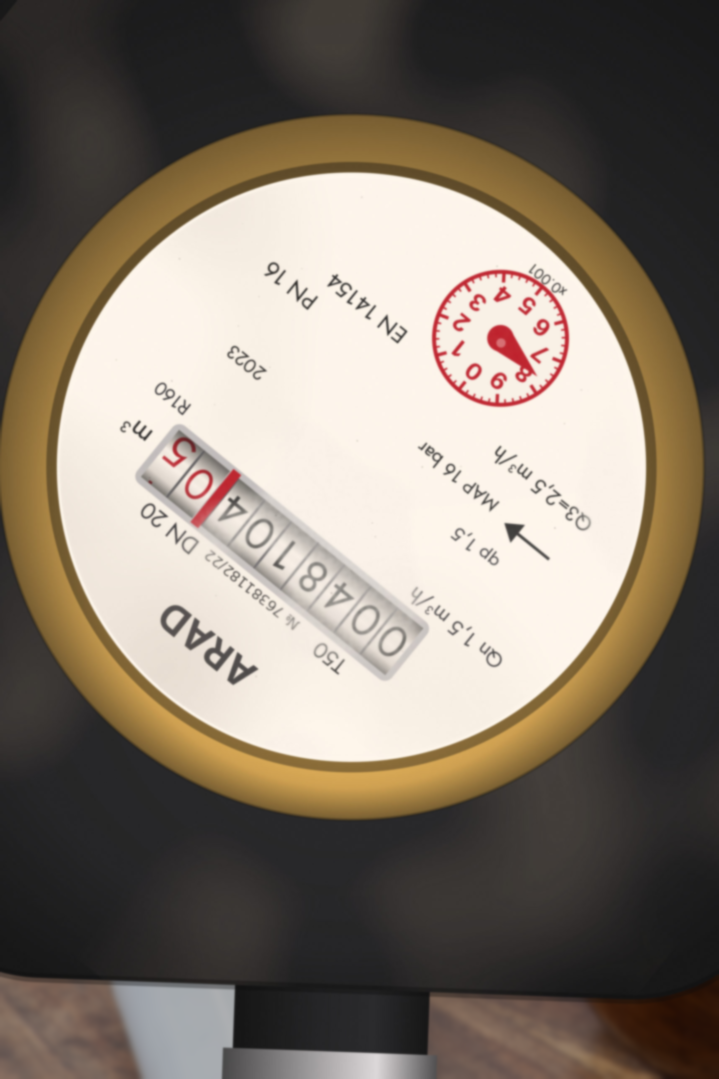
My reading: 48104.047 m³
